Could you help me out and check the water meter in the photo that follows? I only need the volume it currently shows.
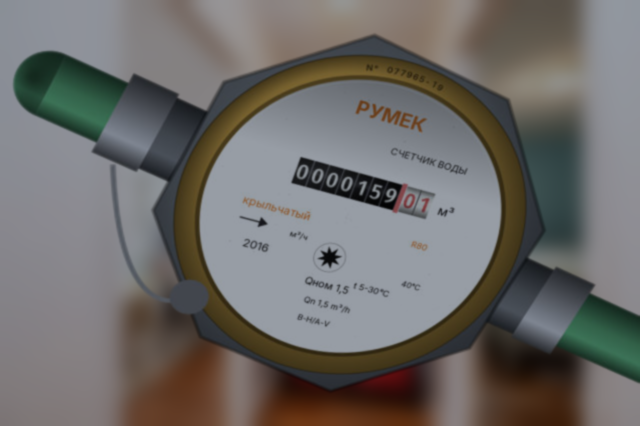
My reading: 159.01 m³
